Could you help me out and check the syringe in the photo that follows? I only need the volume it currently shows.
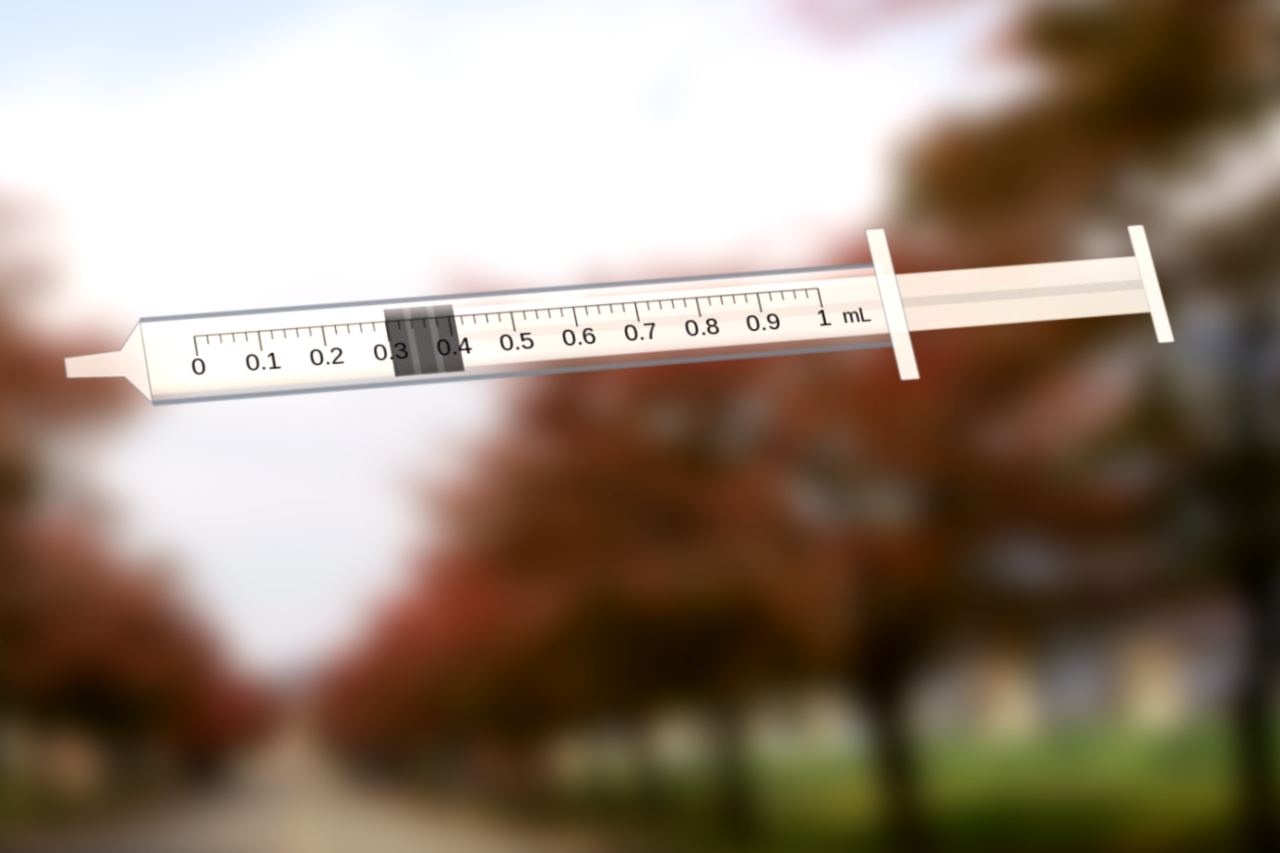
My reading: 0.3 mL
